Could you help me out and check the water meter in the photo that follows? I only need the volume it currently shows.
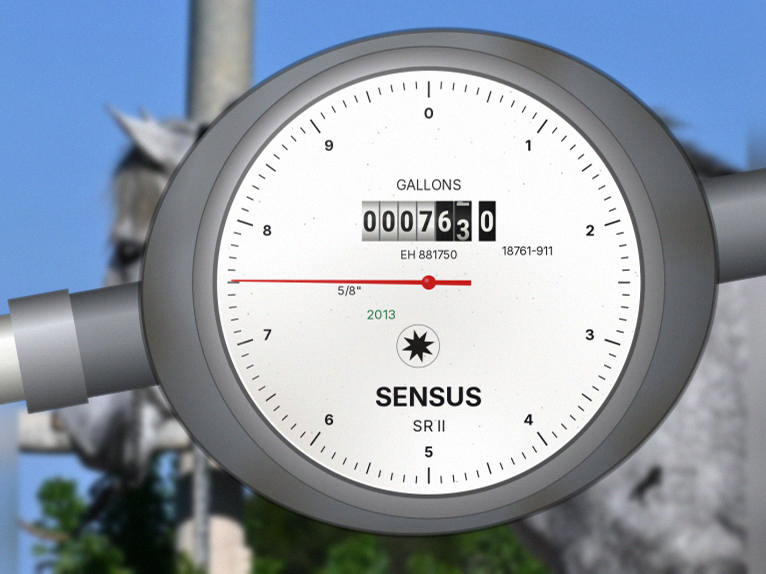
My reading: 7627.5 gal
